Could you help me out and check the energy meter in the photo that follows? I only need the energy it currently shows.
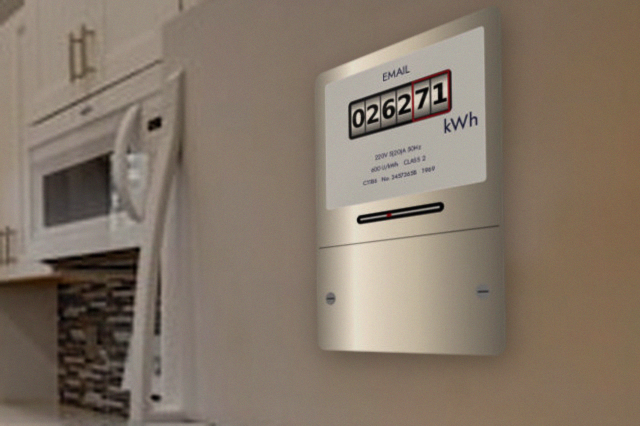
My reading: 262.71 kWh
